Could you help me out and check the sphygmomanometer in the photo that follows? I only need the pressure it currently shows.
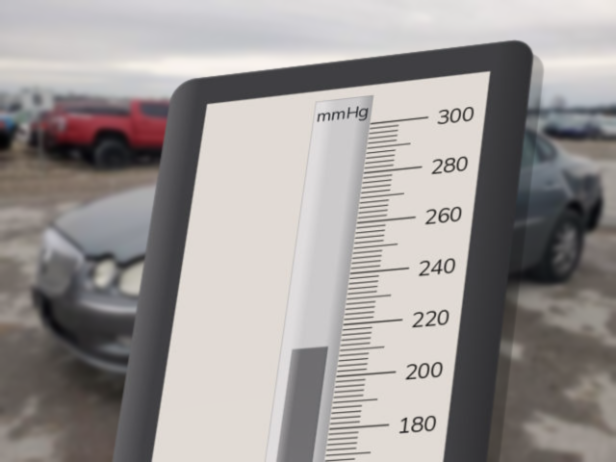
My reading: 212 mmHg
